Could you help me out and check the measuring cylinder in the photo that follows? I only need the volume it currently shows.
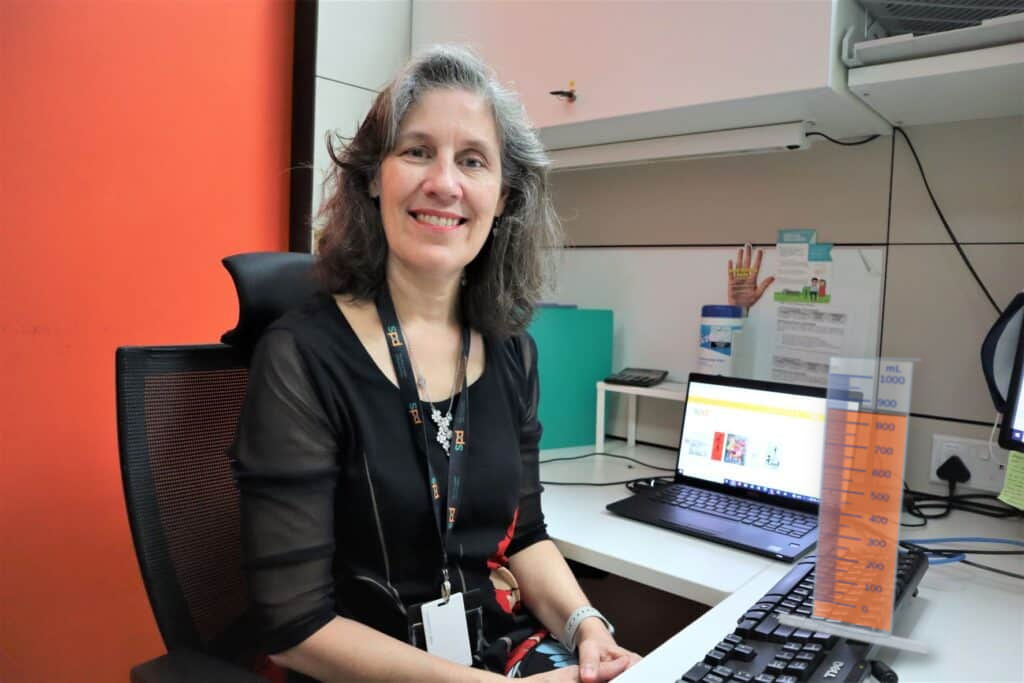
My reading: 850 mL
